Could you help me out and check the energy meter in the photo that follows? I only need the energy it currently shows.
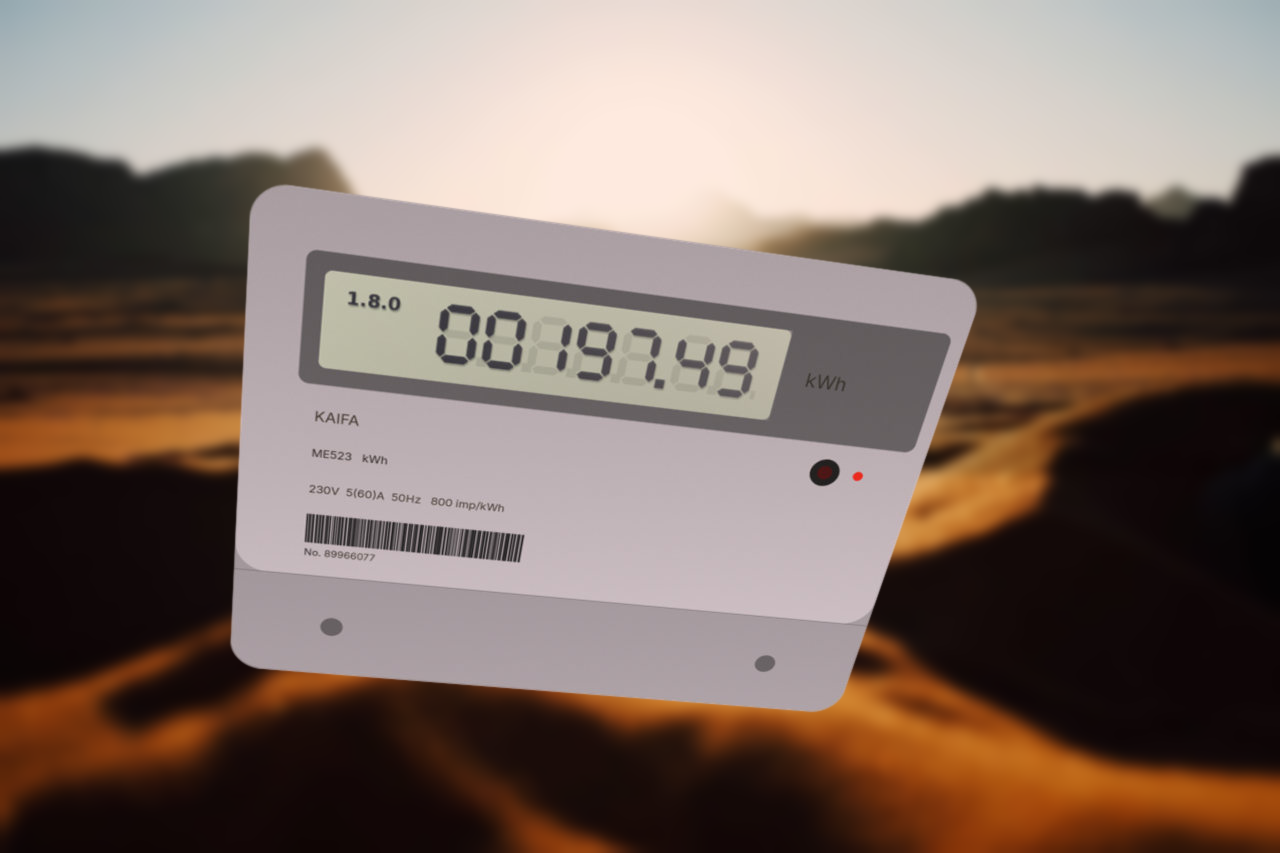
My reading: 197.49 kWh
